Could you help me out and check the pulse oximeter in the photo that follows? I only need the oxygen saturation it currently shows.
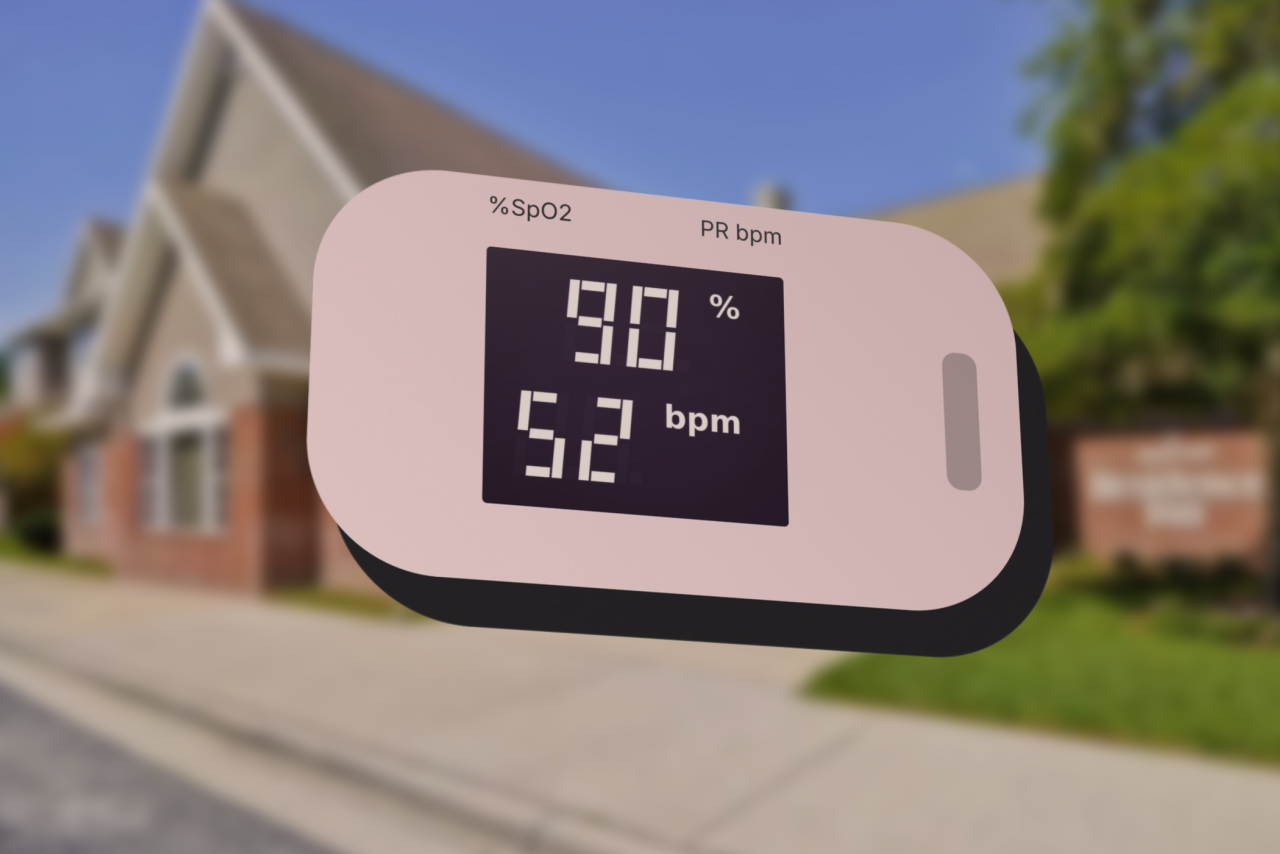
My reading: 90 %
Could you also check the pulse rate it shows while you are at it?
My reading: 52 bpm
